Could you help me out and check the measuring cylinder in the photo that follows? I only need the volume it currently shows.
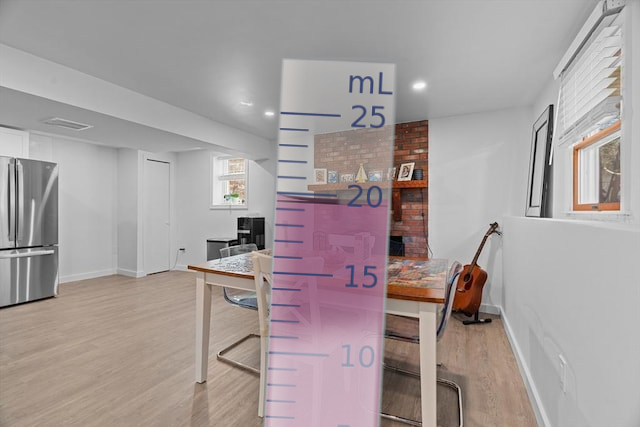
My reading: 19.5 mL
